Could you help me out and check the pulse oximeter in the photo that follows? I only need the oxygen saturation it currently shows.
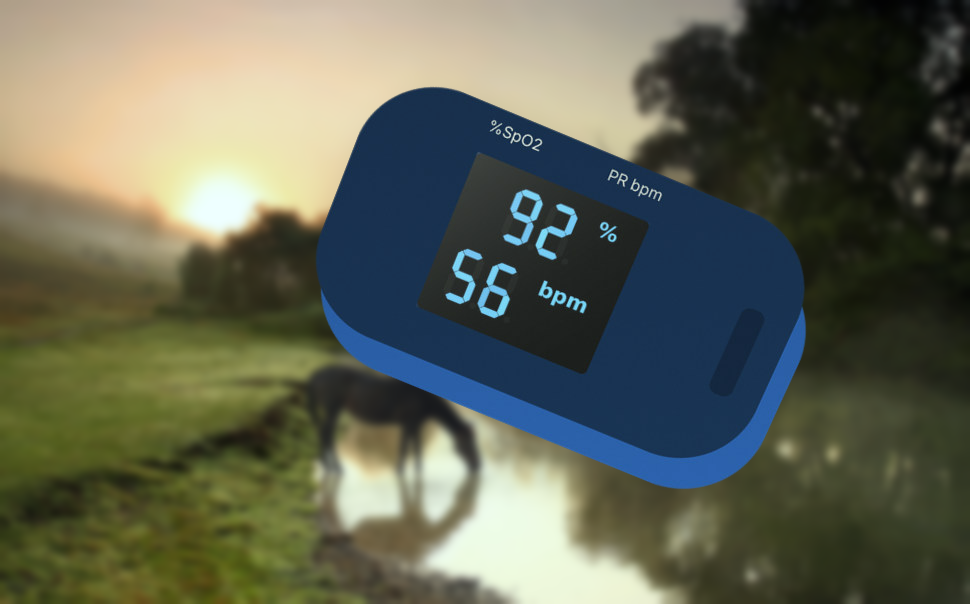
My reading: 92 %
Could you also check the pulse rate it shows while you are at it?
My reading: 56 bpm
